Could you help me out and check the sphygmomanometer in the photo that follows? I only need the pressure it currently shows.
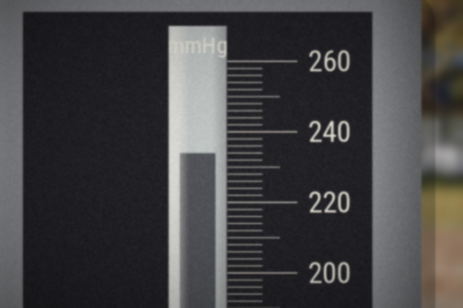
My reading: 234 mmHg
